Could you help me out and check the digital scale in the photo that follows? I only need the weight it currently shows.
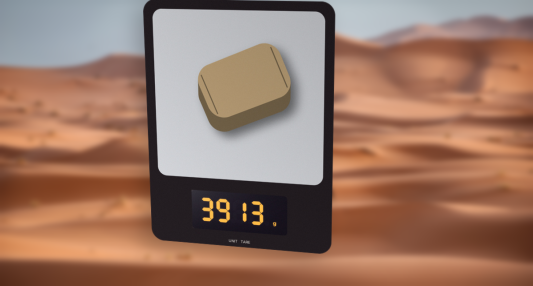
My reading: 3913 g
